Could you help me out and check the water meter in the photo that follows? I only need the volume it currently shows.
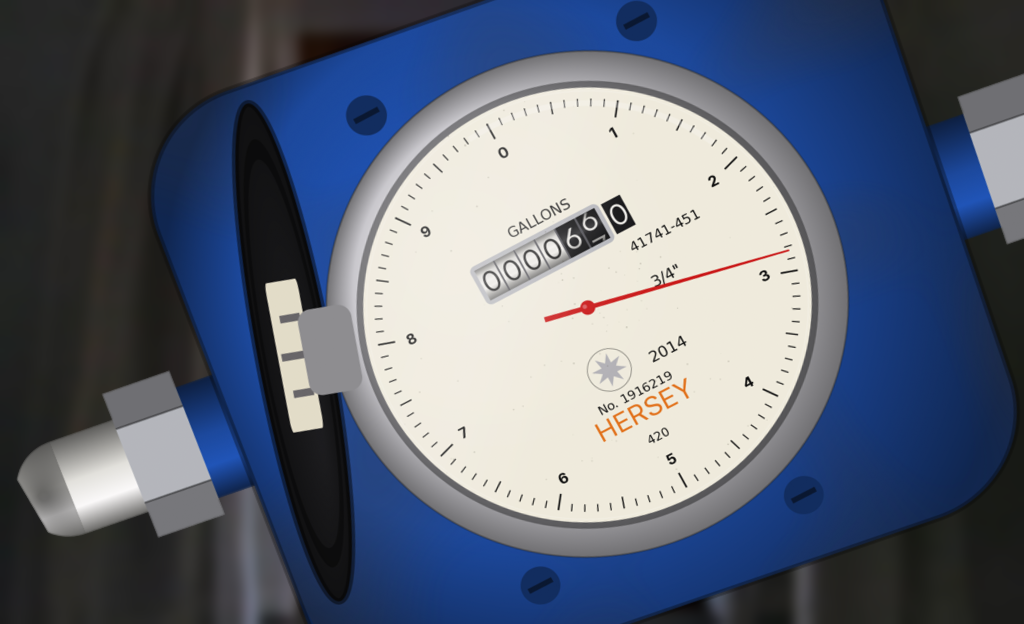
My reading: 662.8 gal
